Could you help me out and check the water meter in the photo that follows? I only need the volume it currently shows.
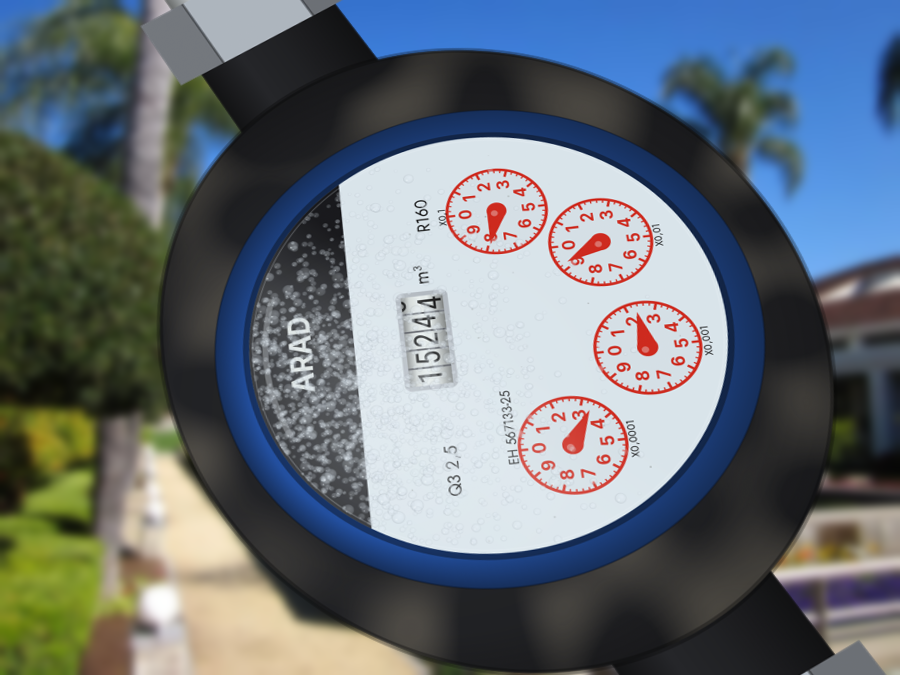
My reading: 15243.7923 m³
